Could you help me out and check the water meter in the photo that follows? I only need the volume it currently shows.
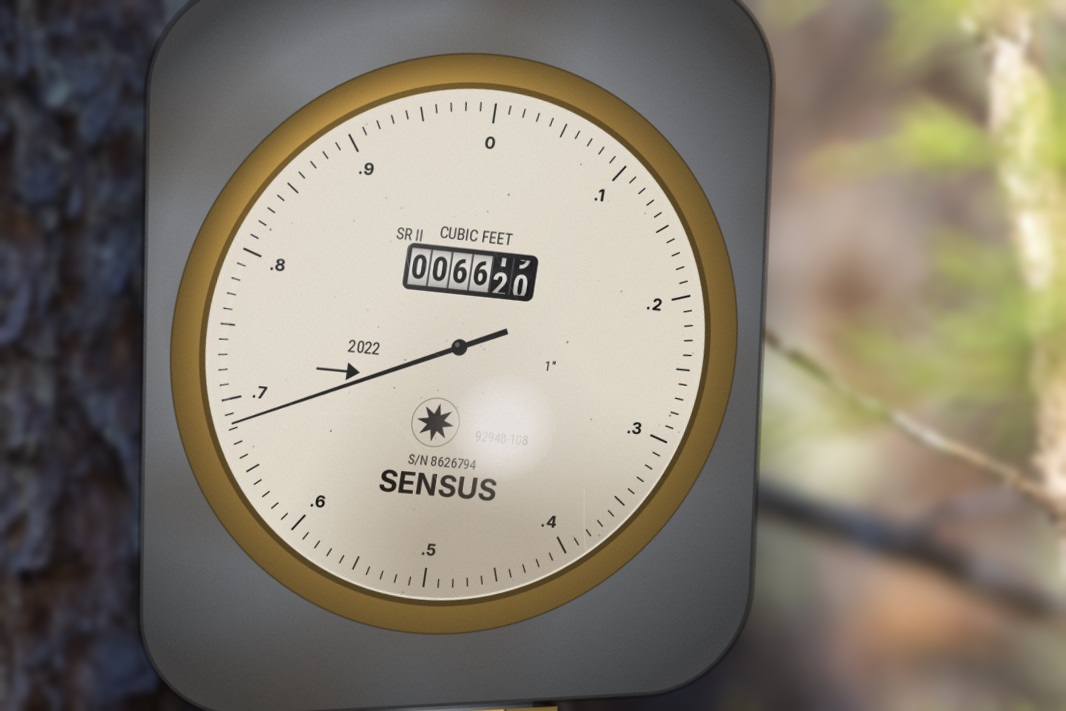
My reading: 6619.68 ft³
